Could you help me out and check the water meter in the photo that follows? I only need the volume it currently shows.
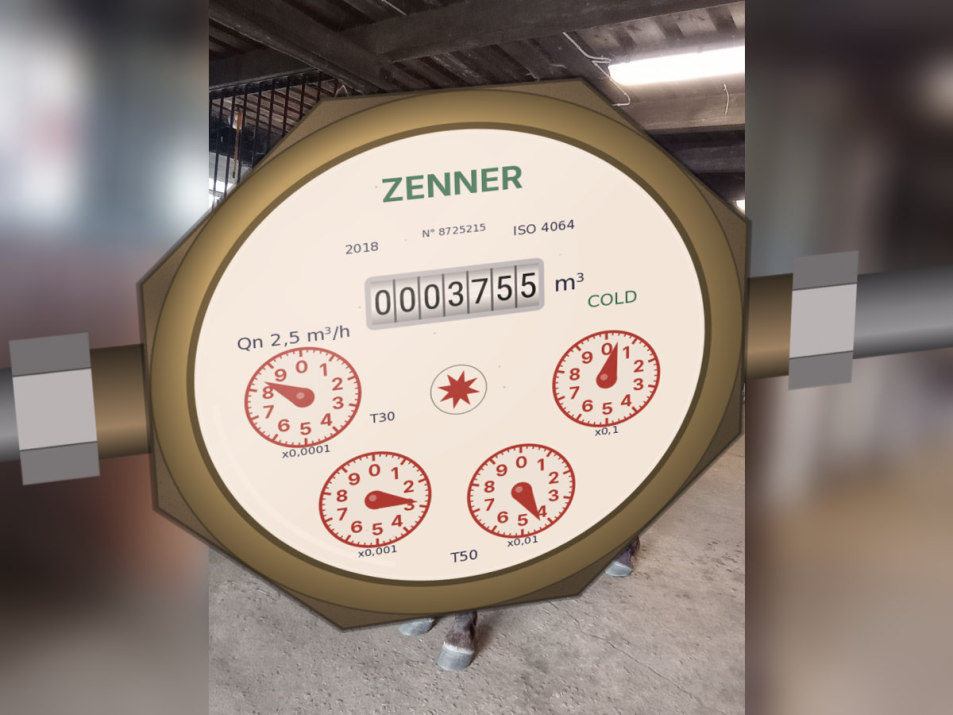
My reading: 3755.0428 m³
